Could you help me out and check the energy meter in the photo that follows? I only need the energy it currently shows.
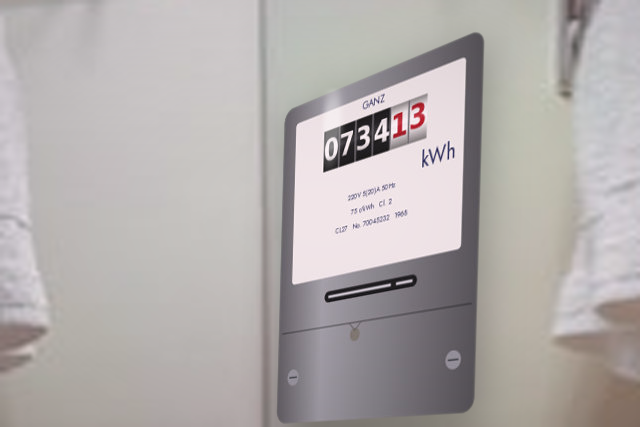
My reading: 734.13 kWh
